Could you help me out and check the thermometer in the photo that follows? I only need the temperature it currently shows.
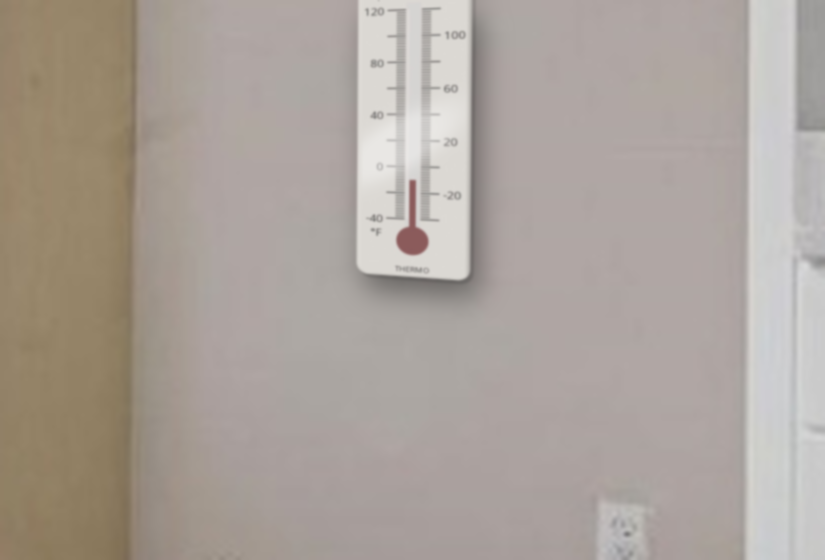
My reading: -10 °F
